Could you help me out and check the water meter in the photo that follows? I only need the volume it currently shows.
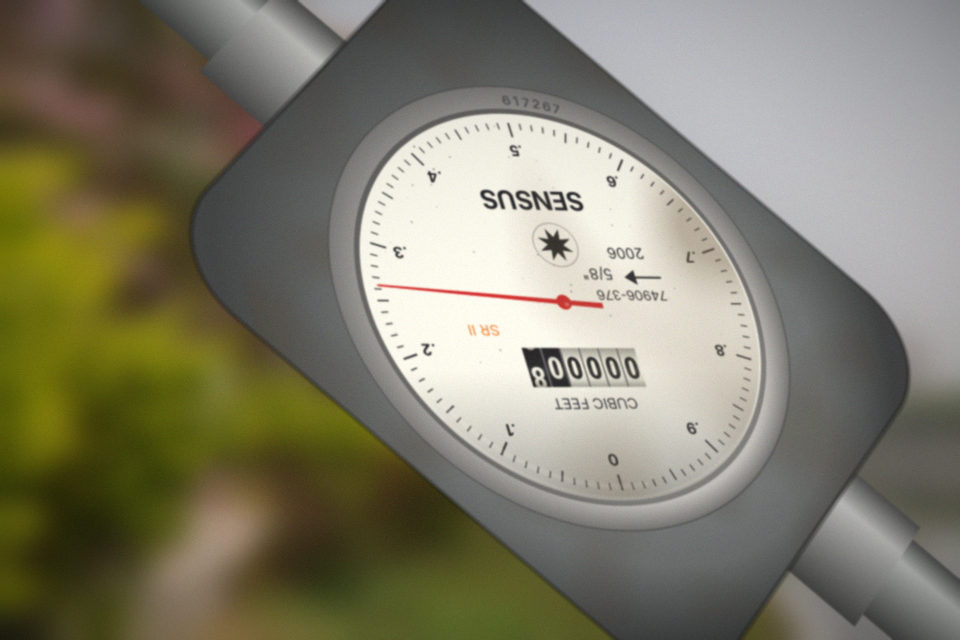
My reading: 8.26 ft³
